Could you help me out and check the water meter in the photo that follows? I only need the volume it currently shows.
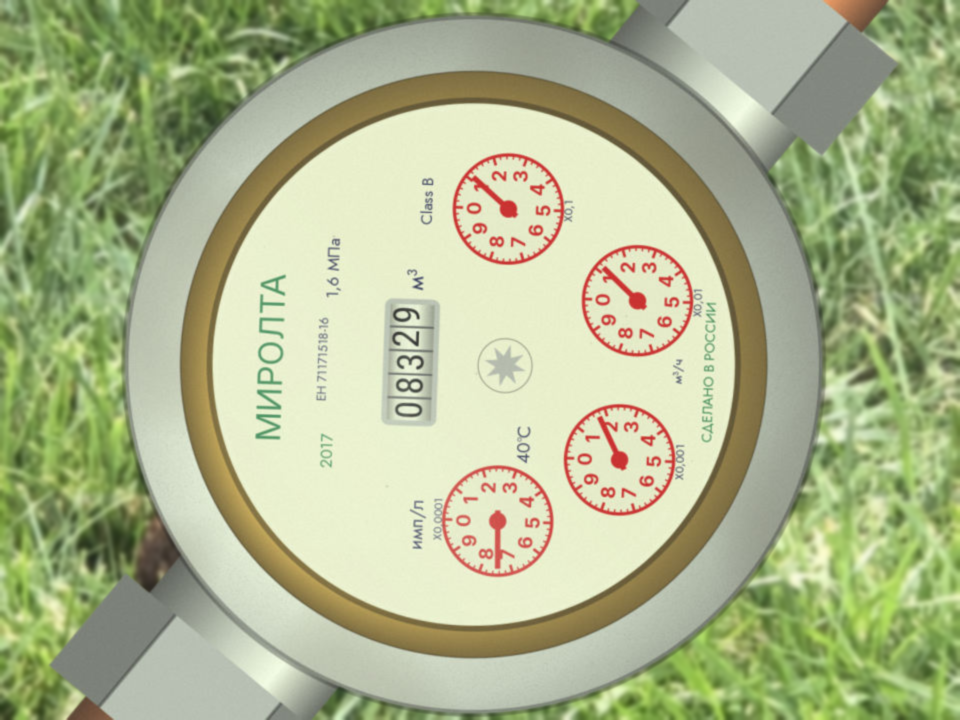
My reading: 8329.1117 m³
